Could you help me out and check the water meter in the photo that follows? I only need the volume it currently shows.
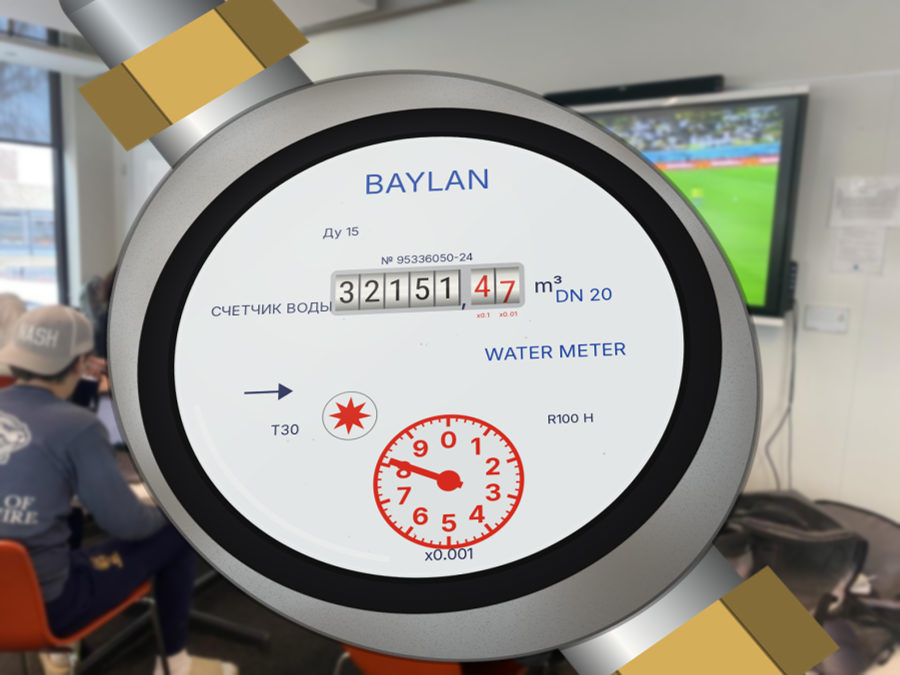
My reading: 32151.468 m³
